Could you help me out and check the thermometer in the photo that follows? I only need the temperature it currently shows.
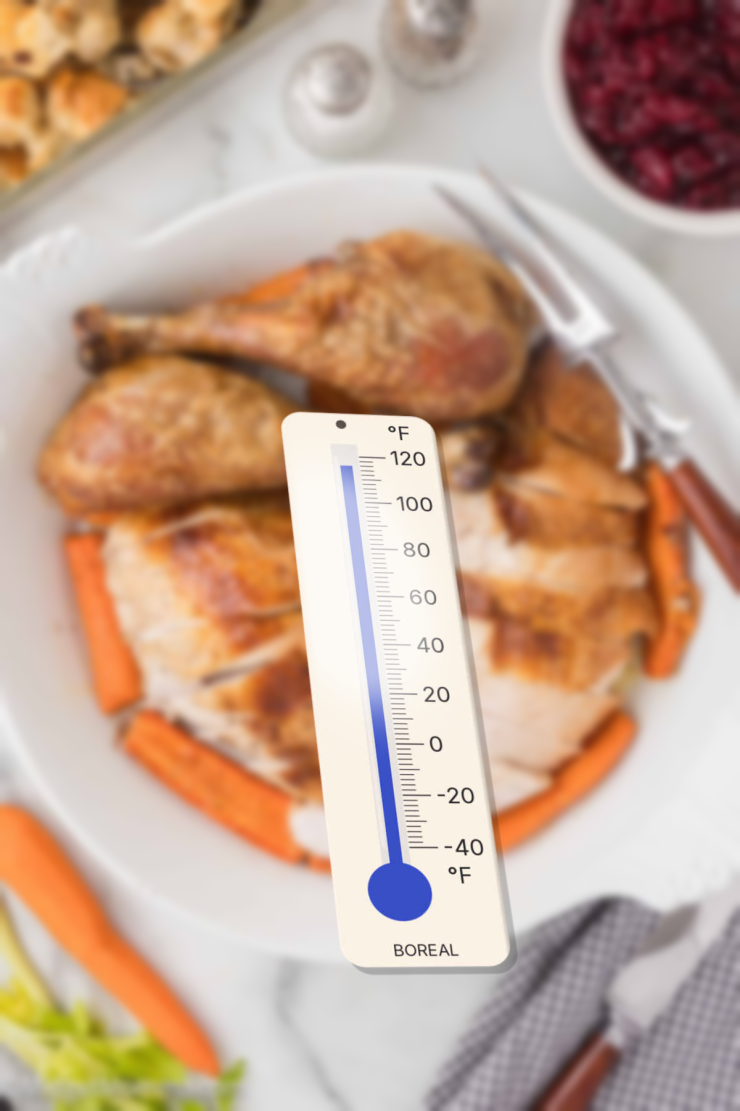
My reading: 116 °F
